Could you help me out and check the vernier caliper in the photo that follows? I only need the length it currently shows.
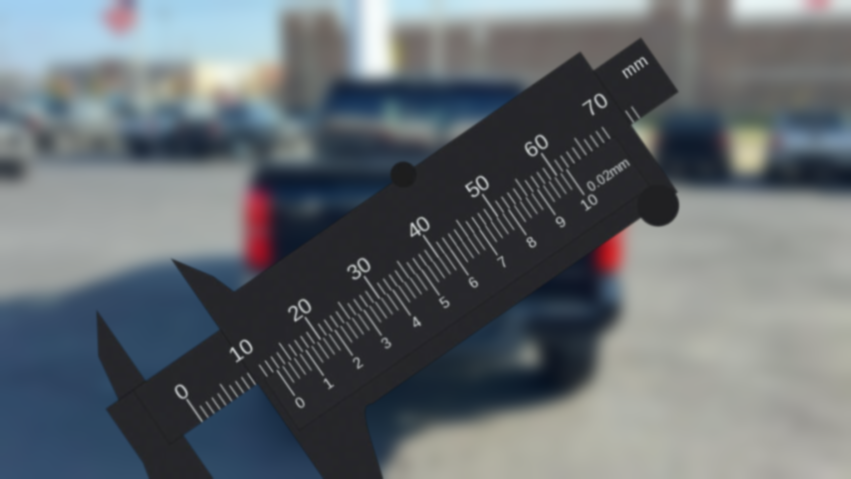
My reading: 12.6 mm
